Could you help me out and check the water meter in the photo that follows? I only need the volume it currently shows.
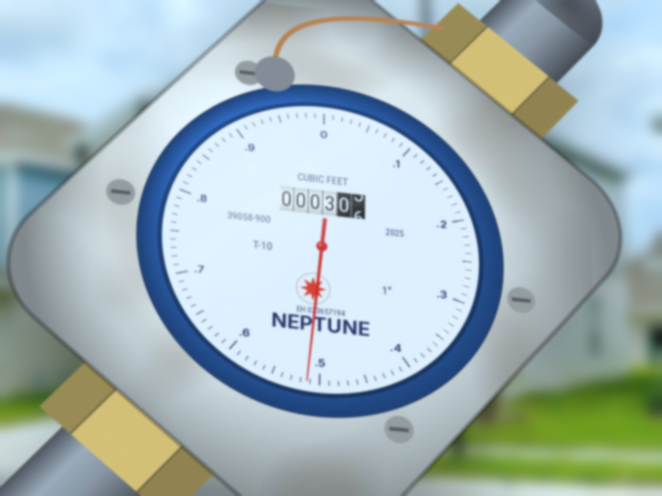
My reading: 305.51 ft³
